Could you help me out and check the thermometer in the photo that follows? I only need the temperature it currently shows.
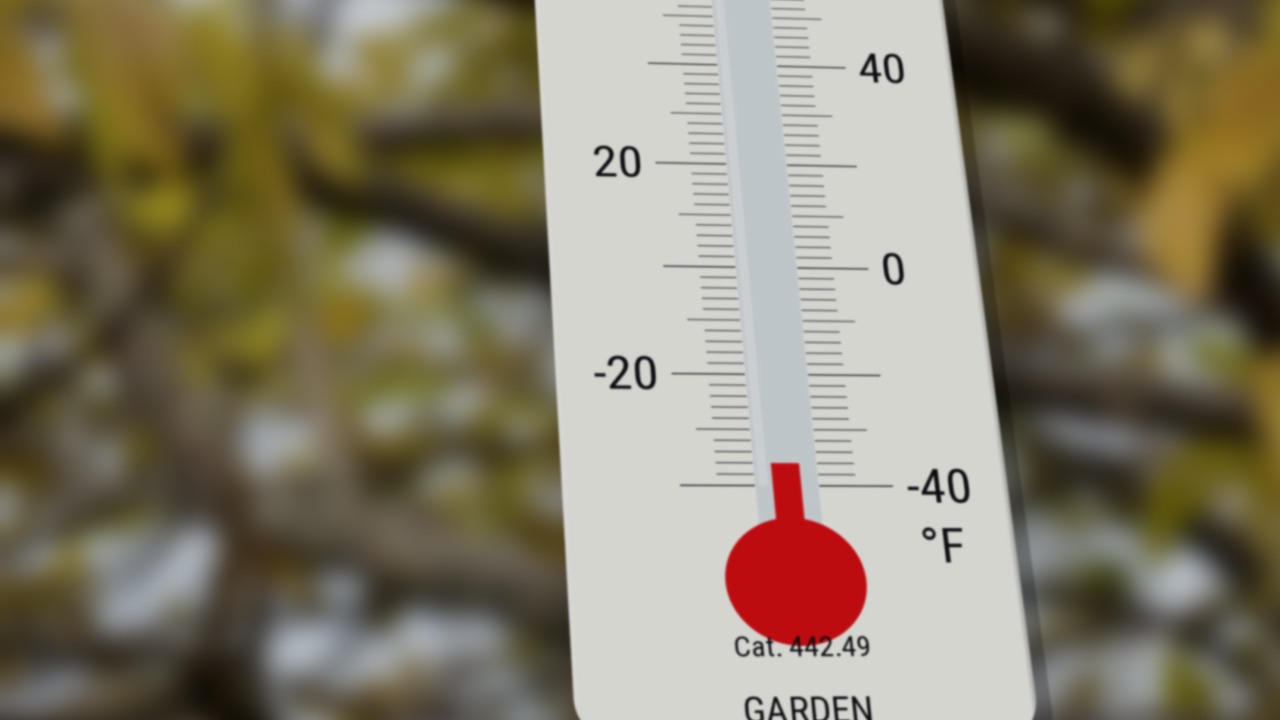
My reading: -36 °F
